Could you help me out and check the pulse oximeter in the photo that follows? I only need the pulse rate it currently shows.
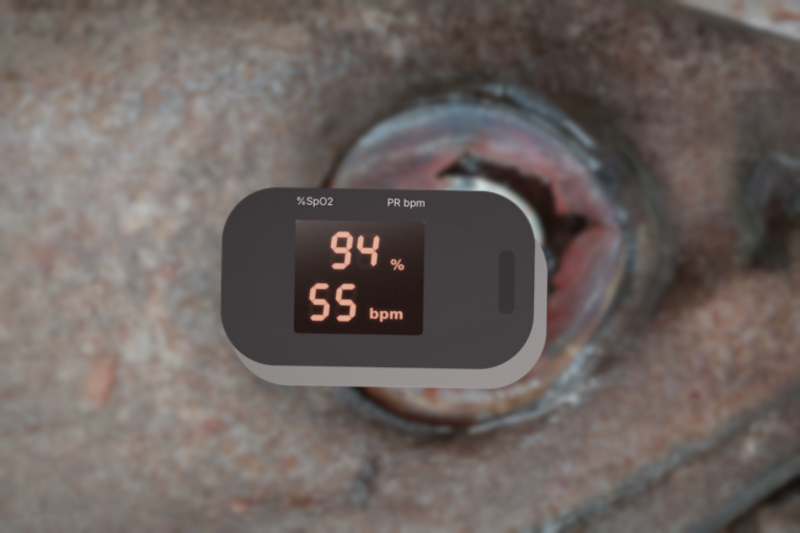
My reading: 55 bpm
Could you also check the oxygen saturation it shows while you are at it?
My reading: 94 %
